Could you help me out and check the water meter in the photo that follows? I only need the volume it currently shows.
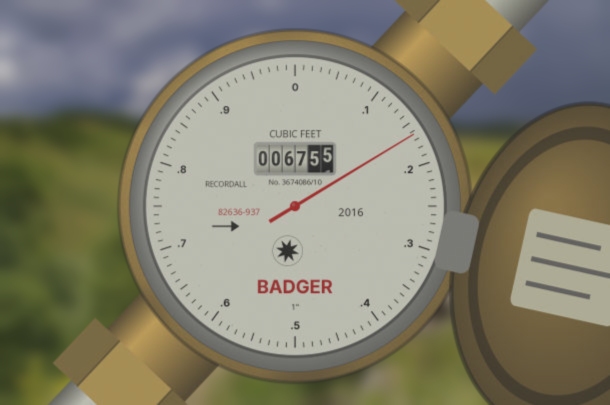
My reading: 6755.16 ft³
